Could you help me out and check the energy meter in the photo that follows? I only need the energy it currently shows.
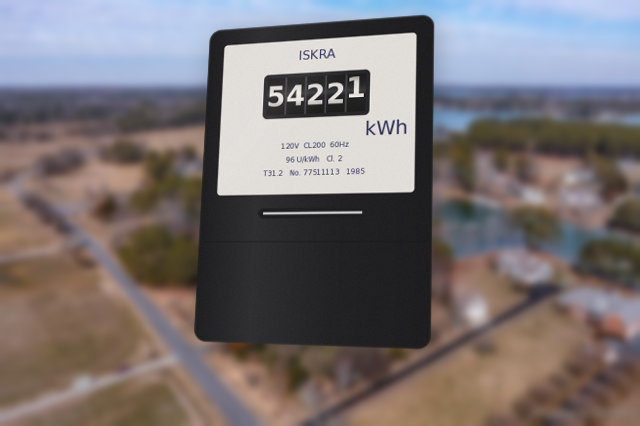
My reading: 54221 kWh
